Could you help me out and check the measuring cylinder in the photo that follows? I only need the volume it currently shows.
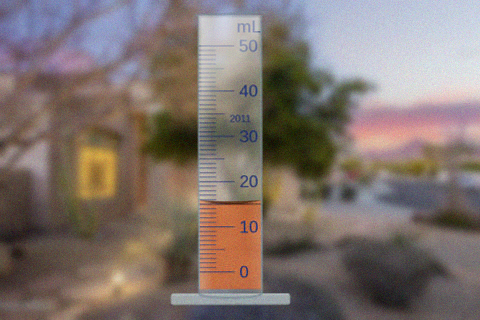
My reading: 15 mL
